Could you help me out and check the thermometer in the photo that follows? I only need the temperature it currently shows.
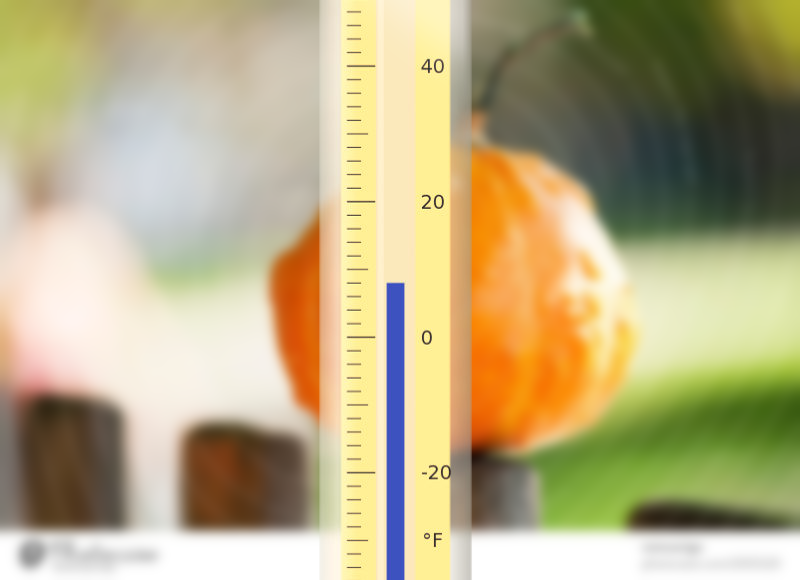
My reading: 8 °F
